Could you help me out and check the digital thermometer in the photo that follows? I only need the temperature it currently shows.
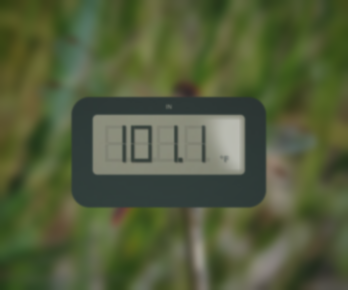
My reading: 101.1 °F
